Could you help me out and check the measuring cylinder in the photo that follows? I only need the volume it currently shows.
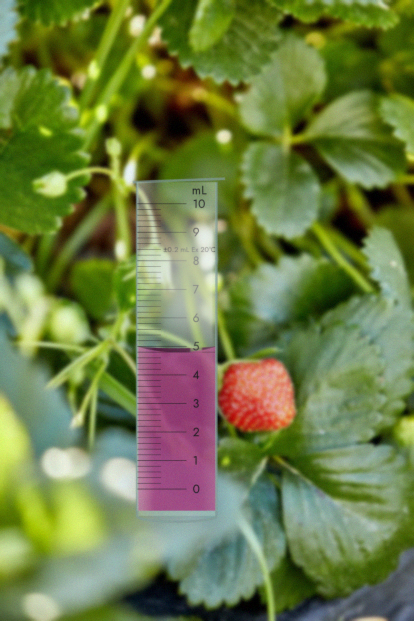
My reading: 4.8 mL
